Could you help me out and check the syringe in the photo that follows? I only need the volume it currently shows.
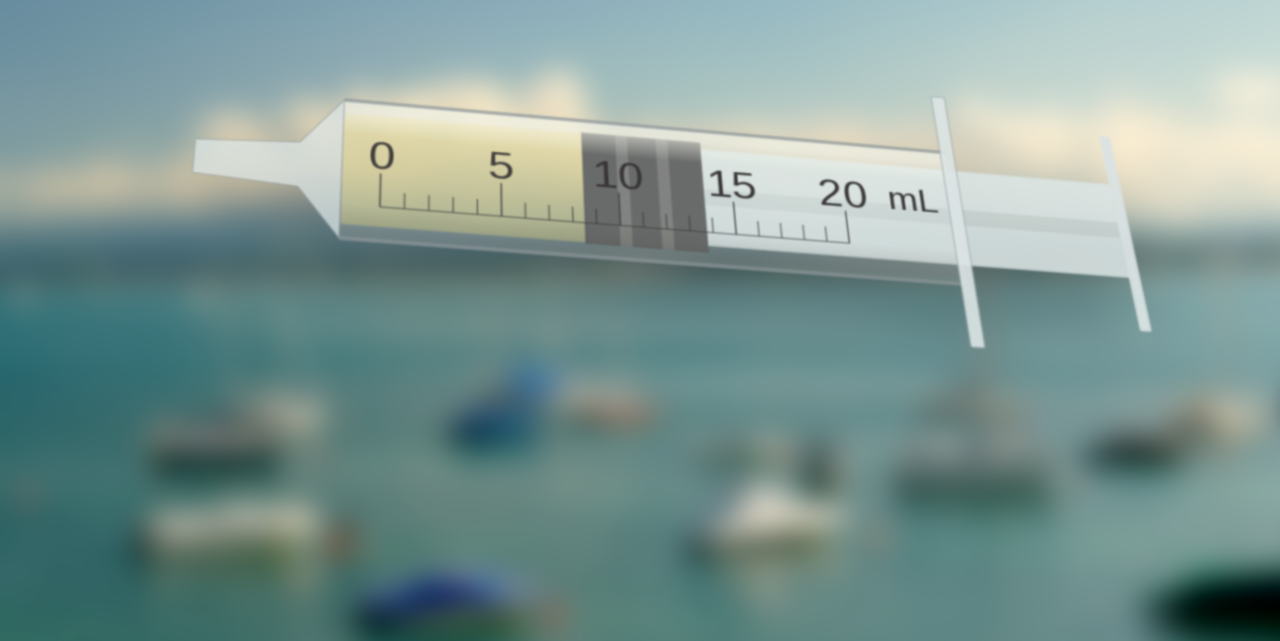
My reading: 8.5 mL
